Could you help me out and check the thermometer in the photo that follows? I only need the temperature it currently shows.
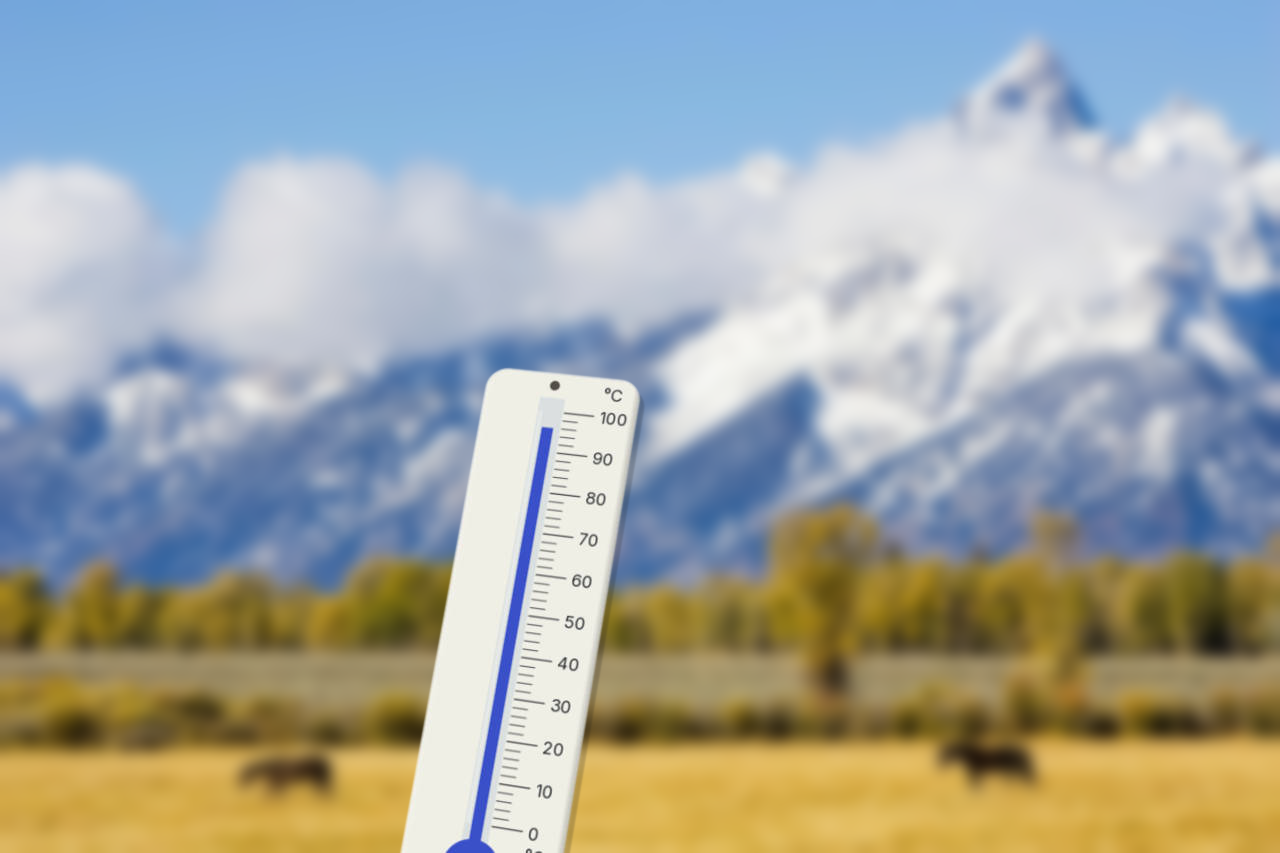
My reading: 96 °C
